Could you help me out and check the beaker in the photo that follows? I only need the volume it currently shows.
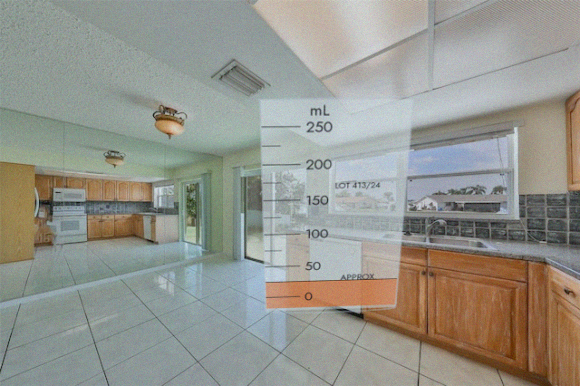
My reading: 25 mL
